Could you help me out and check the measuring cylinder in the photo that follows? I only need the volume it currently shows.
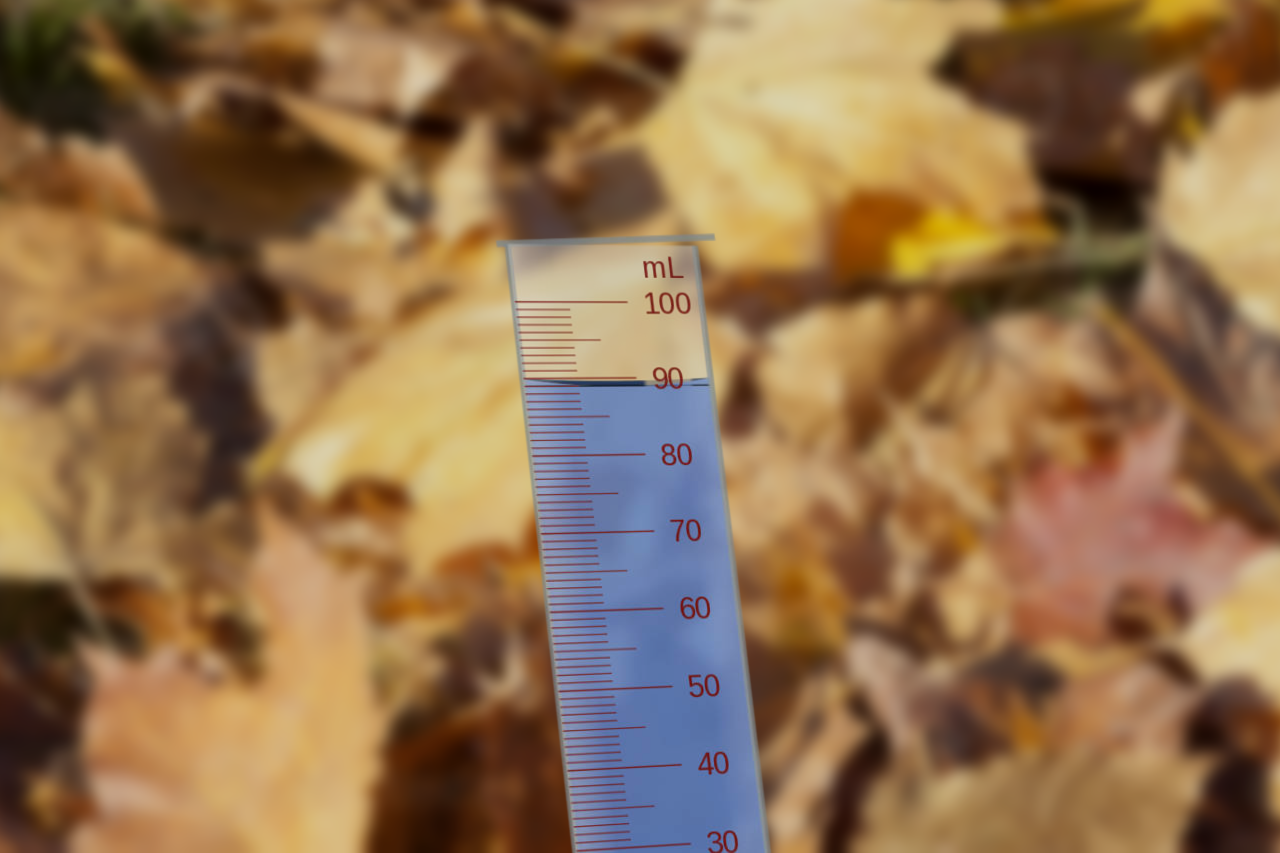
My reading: 89 mL
